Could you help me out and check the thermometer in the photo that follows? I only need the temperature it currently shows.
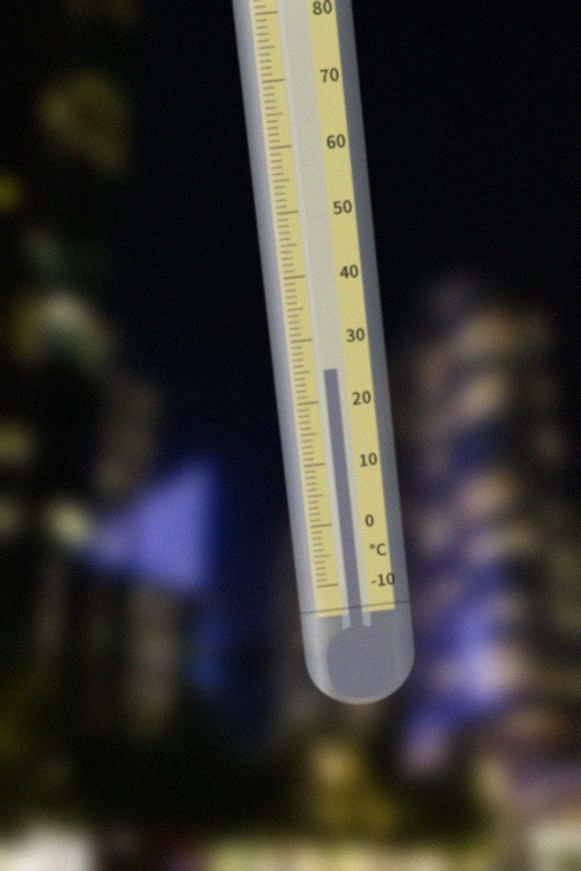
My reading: 25 °C
